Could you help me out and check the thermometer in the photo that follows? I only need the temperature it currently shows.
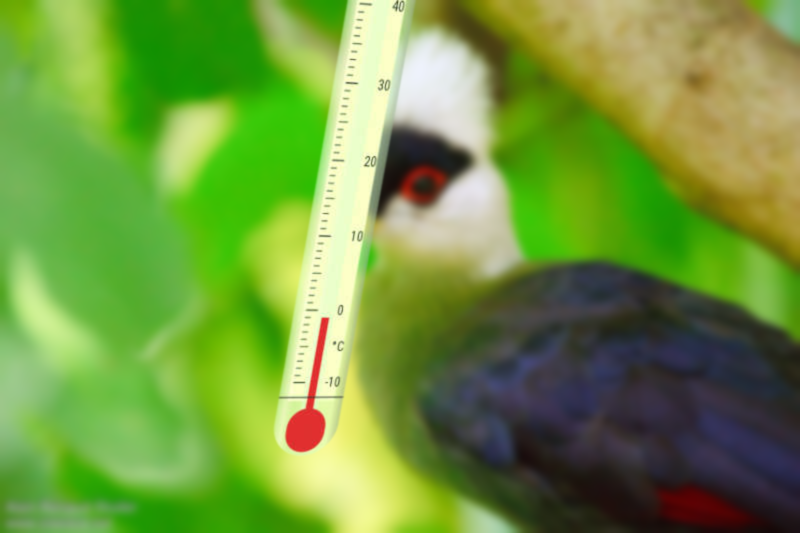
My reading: -1 °C
